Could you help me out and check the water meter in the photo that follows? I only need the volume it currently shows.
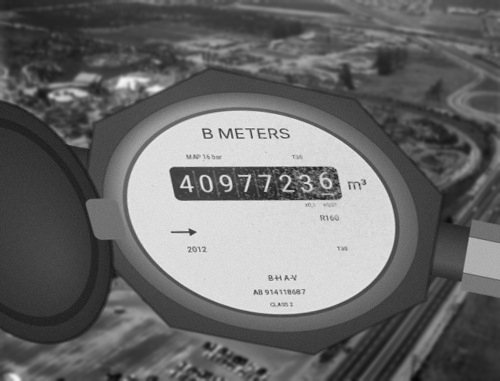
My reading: 409772.36 m³
